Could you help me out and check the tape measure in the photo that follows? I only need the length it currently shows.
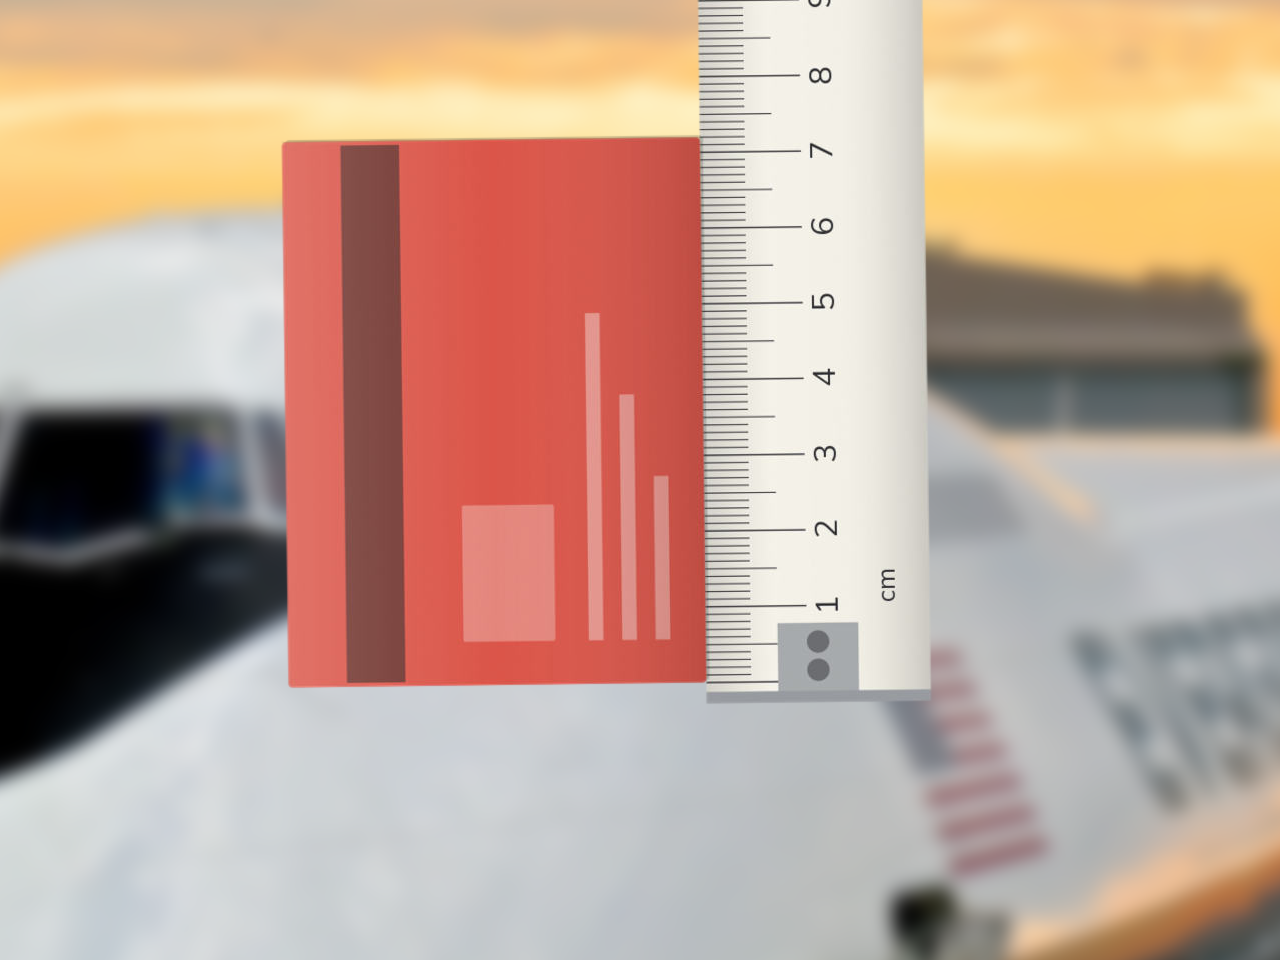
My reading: 7.2 cm
